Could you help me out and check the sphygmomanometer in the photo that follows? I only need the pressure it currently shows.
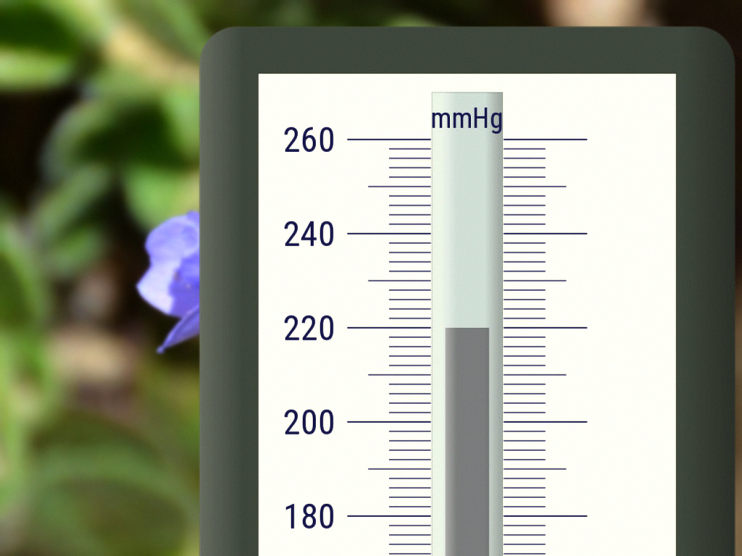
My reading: 220 mmHg
